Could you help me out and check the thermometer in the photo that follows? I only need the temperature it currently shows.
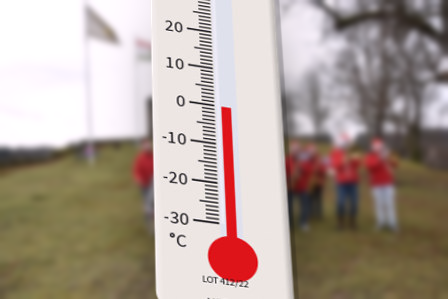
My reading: 0 °C
